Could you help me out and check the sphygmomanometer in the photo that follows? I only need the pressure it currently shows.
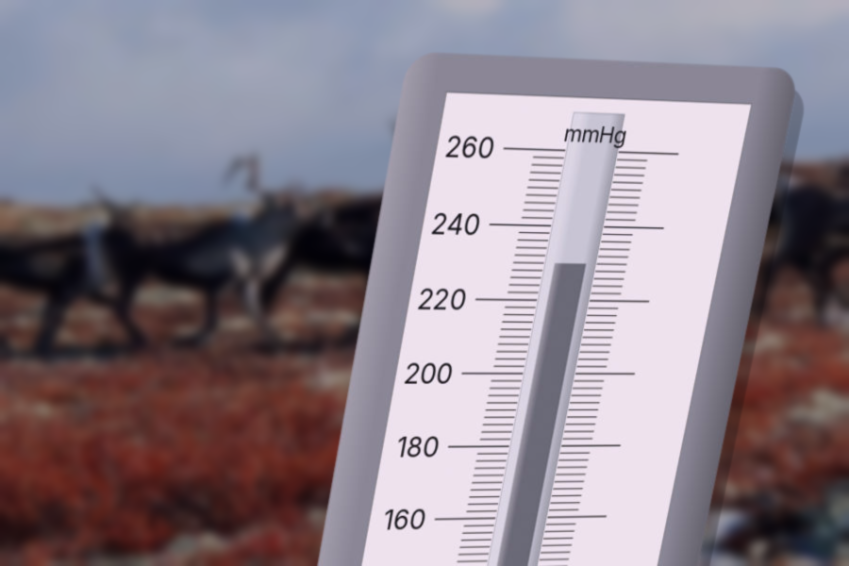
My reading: 230 mmHg
